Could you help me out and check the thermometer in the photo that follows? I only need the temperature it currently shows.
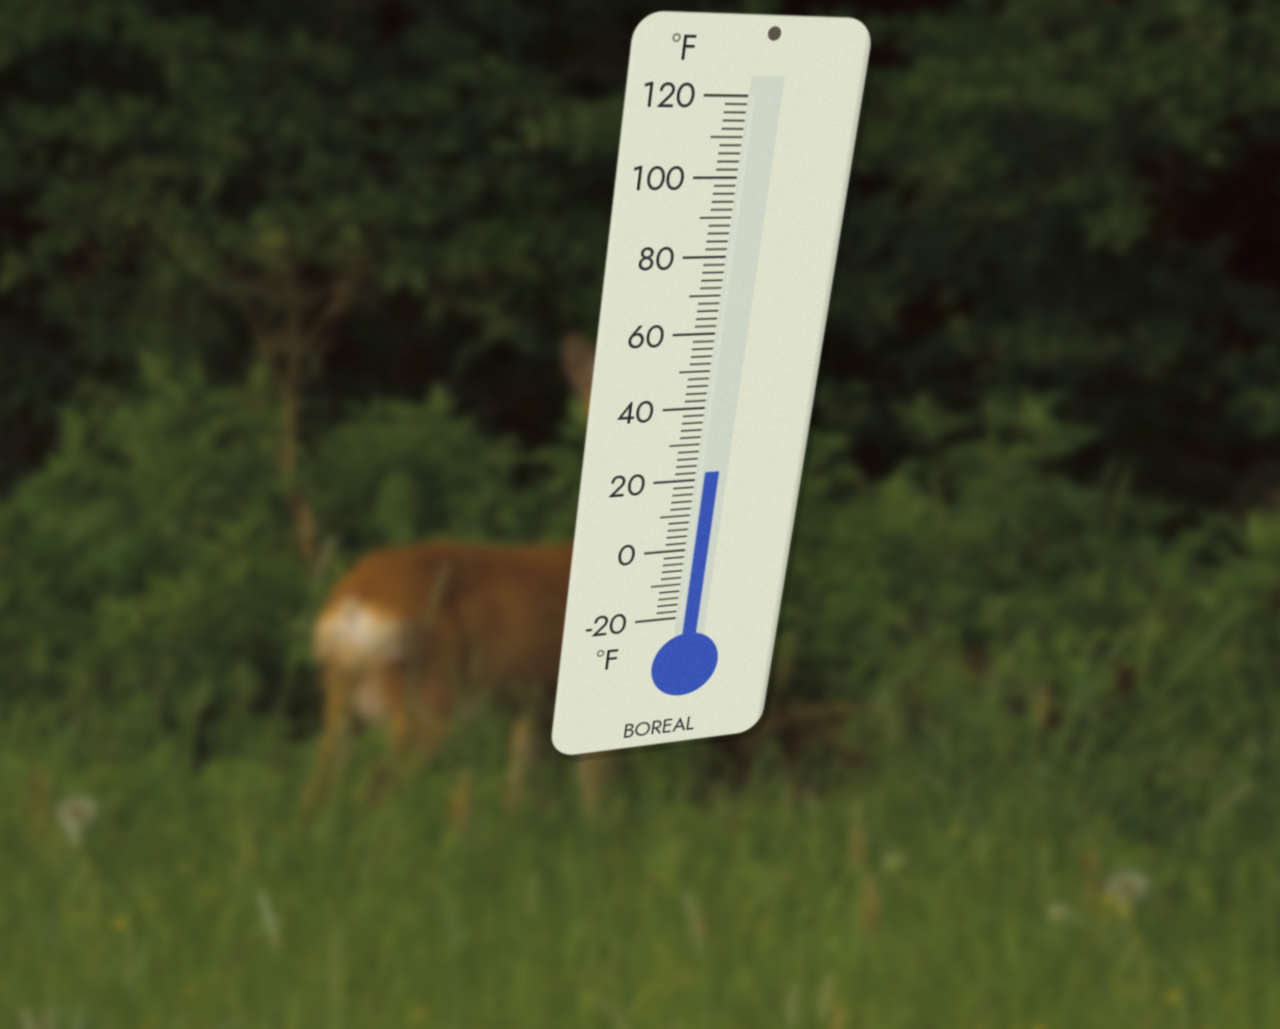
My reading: 22 °F
